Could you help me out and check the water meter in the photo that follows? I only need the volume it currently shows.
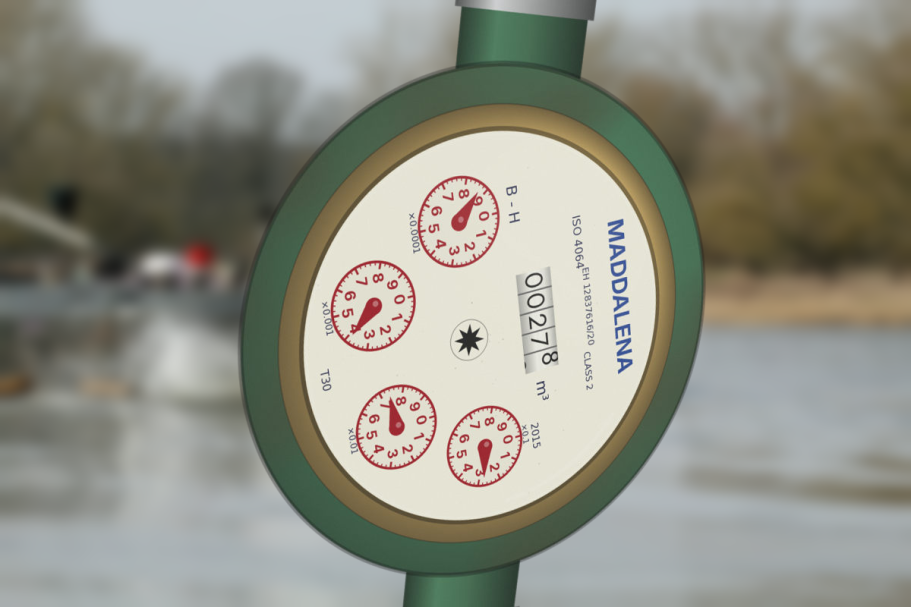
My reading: 278.2738 m³
